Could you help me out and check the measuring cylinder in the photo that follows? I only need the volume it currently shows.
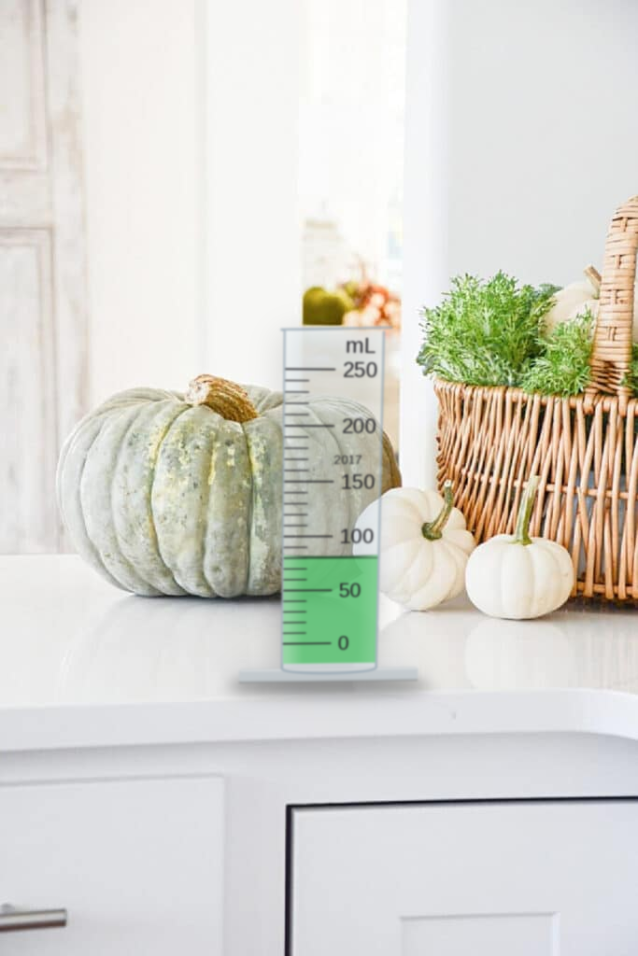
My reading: 80 mL
